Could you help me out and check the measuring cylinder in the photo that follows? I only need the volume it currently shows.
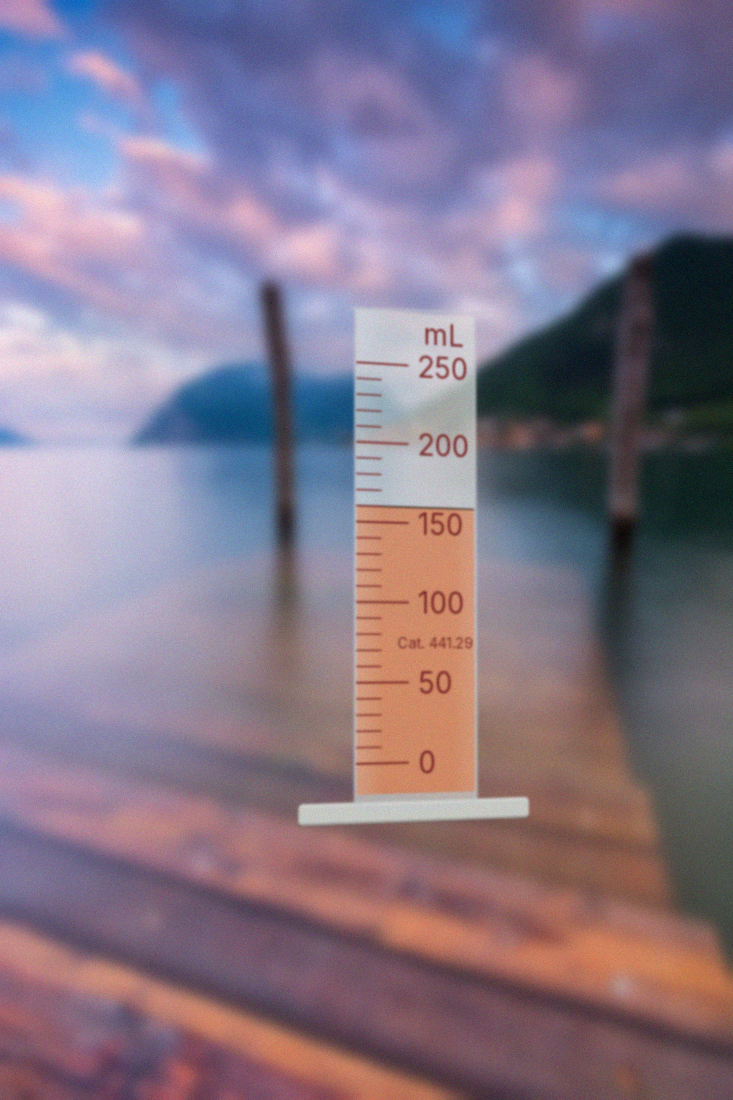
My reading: 160 mL
